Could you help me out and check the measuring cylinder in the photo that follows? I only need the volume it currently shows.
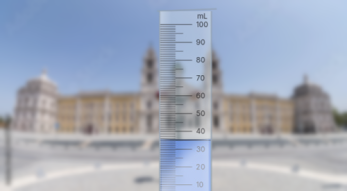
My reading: 35 mL
